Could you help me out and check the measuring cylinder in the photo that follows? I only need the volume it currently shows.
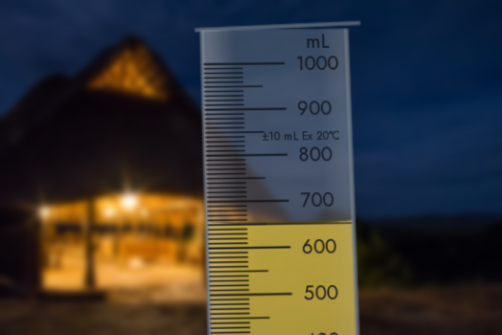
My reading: 650 mL
